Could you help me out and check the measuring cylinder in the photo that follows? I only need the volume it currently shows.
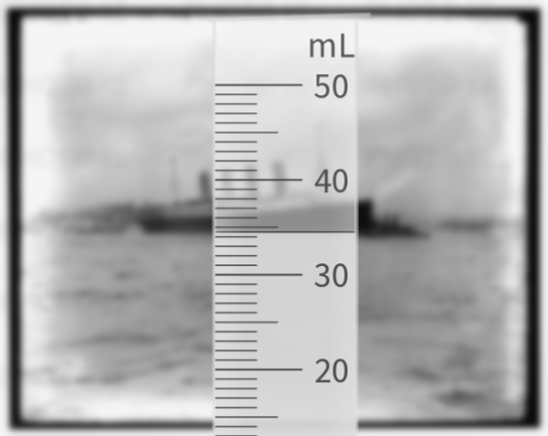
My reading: 34.5 mL
